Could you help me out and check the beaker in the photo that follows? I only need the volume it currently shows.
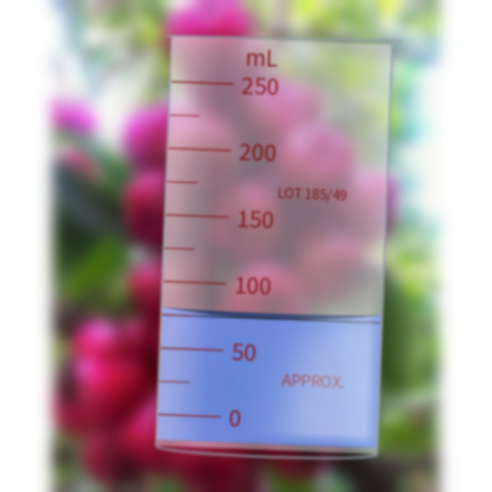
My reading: 75 mL
